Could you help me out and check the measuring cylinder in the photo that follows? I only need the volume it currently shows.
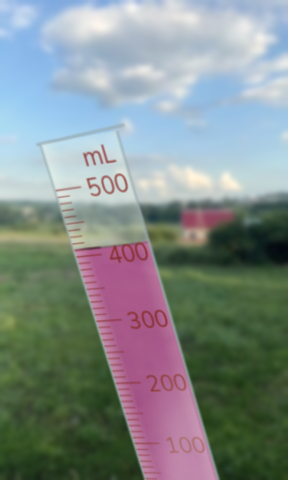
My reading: 410 mL
